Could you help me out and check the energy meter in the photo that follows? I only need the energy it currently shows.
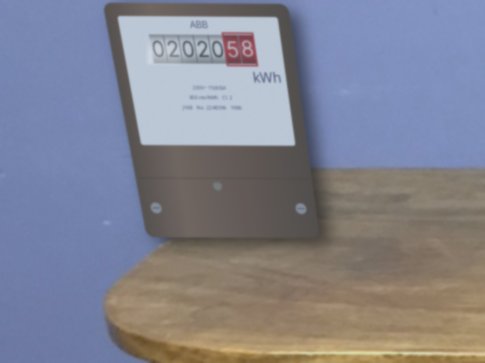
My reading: 2020.58 kWh
